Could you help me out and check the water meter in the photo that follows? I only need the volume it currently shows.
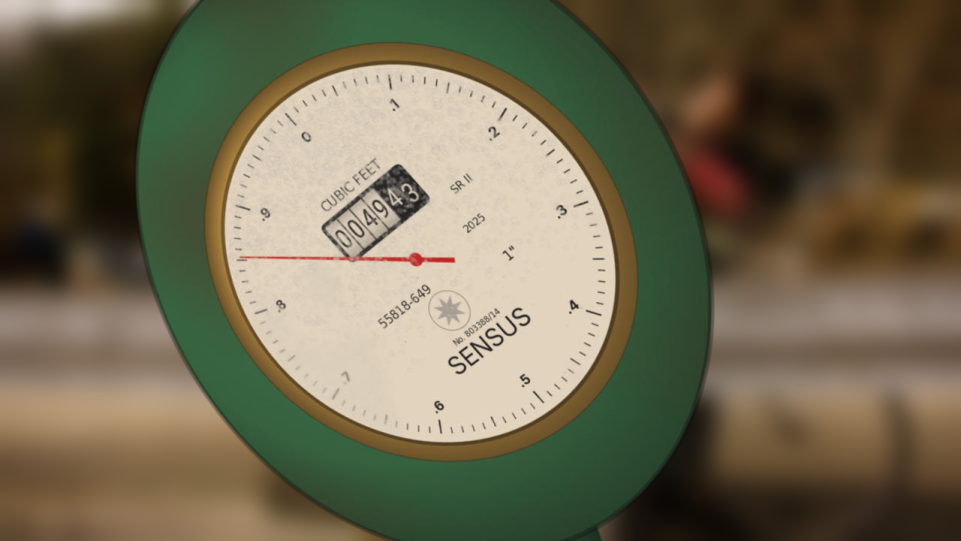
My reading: 4942.85 ft³
